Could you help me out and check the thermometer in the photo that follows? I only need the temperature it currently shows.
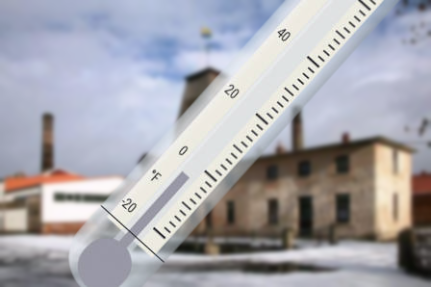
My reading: -4 °F
